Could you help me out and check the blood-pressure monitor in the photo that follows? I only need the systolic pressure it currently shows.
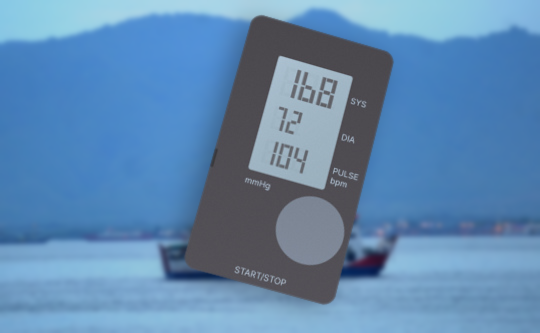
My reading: 168 mmHg
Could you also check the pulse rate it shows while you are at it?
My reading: 104 bpm
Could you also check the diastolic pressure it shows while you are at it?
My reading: 72 mmHg
